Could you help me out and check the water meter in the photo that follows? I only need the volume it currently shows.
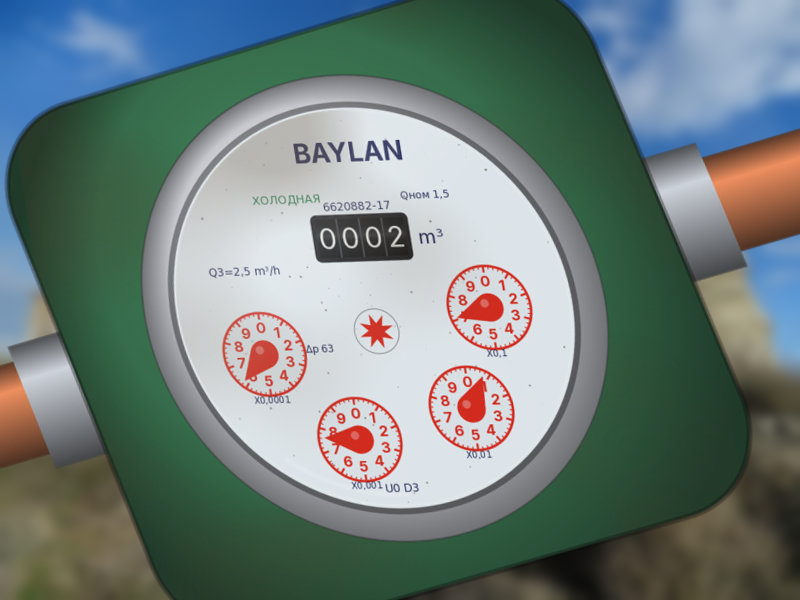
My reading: 2.7076 m³
